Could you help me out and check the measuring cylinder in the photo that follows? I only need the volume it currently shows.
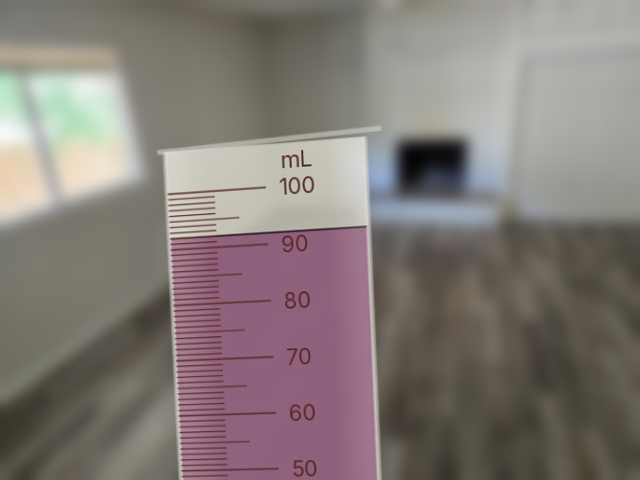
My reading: 92 mL
